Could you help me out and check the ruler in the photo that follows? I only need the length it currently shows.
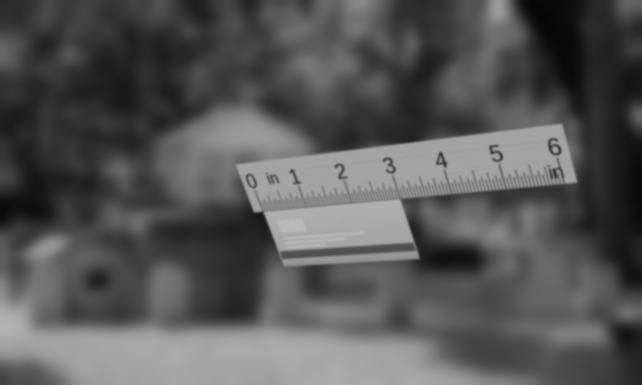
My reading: 3 in
